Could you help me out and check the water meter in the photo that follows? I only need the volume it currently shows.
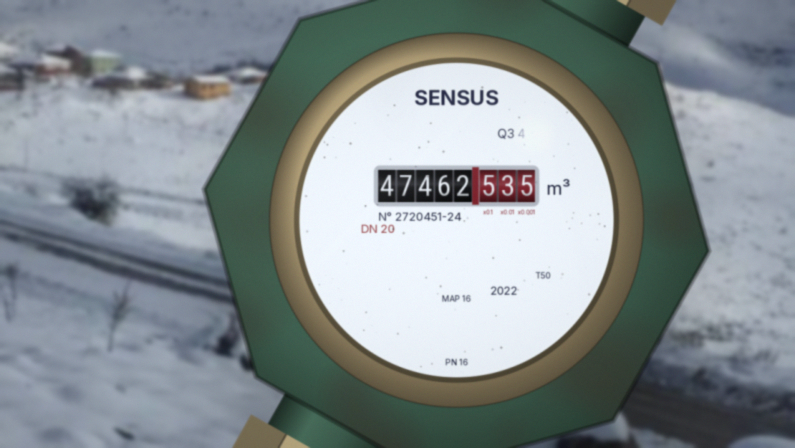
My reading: 47462.535 m³
